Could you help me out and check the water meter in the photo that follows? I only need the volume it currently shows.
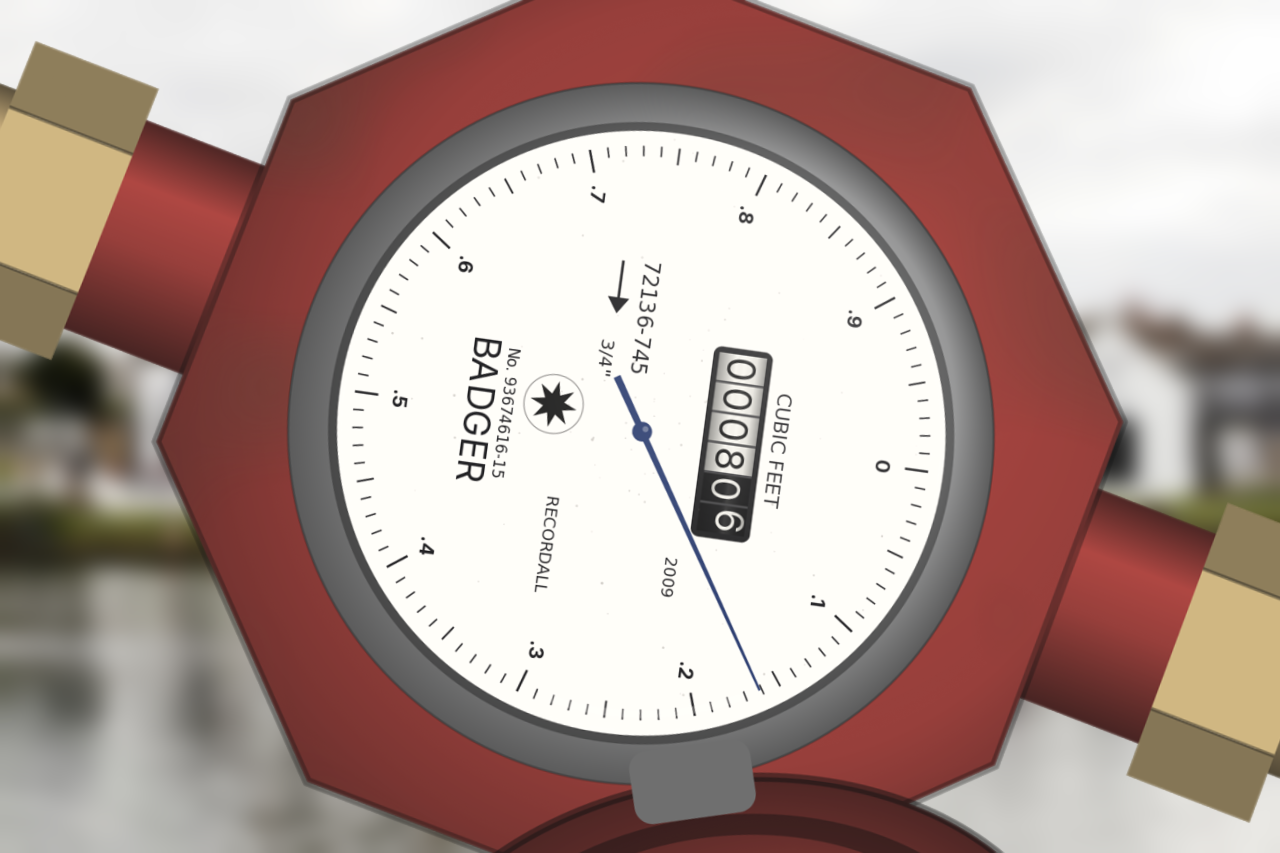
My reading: 806.16 ft³
